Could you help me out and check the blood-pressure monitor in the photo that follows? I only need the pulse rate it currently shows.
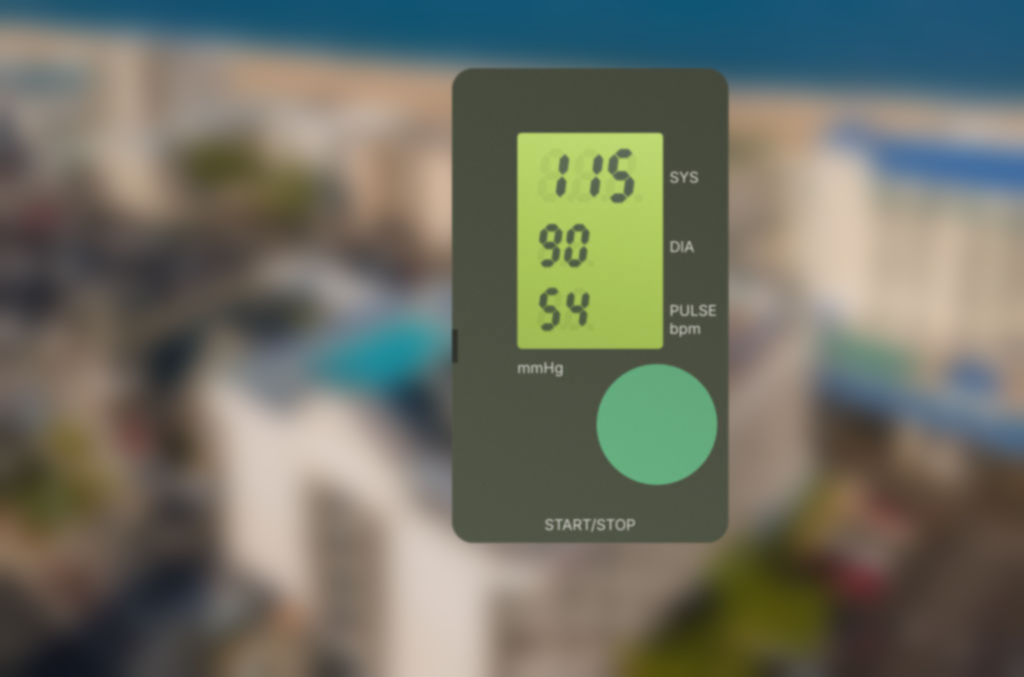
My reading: 54 bpm
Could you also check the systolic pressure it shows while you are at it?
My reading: 115 mmHg
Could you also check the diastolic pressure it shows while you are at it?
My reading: 90 mmHg
